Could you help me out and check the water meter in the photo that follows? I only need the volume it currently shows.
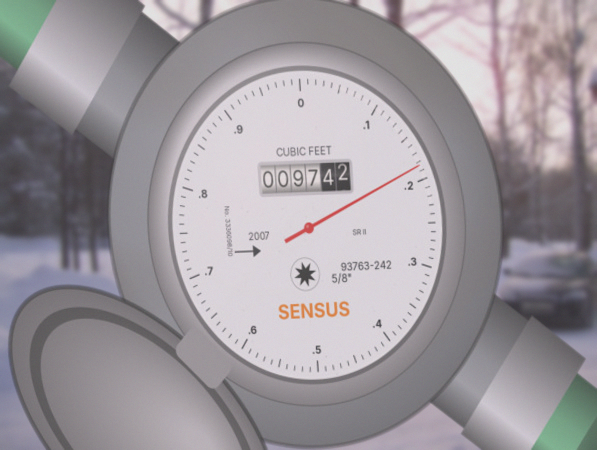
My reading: 9742.18 ft³
